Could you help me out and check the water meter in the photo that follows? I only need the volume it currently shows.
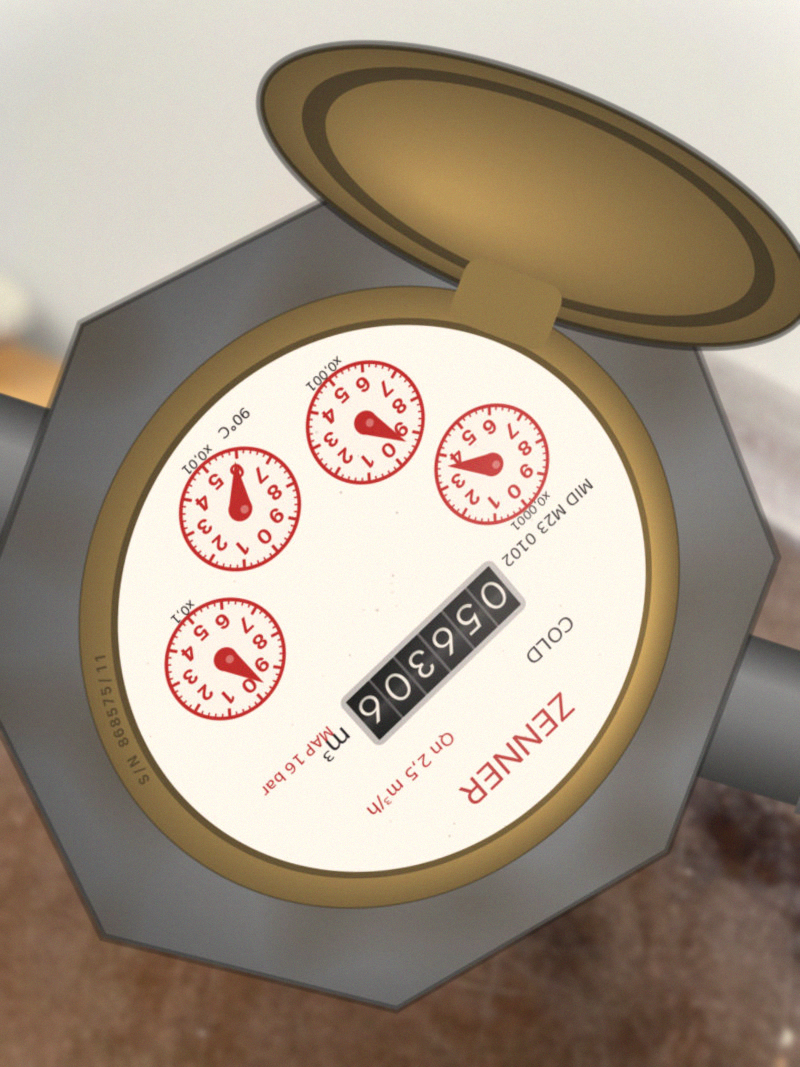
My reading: 56305.9593 m³
